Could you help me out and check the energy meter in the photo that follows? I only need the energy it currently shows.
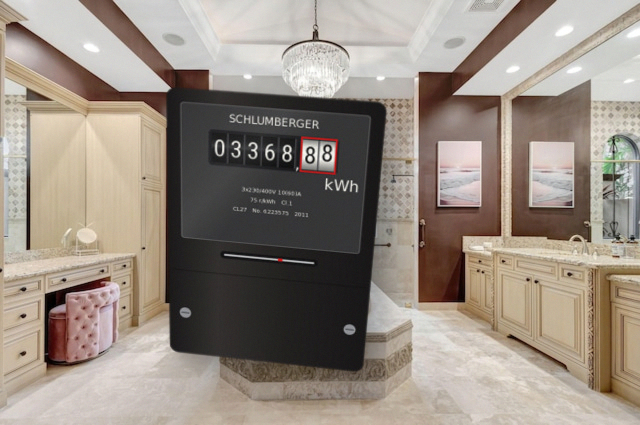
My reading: 3368.88 kWh
